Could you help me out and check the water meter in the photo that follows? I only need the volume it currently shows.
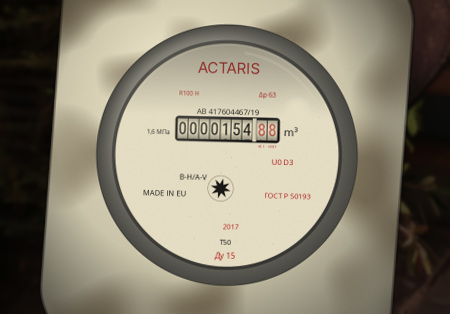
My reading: 154.88 m³
